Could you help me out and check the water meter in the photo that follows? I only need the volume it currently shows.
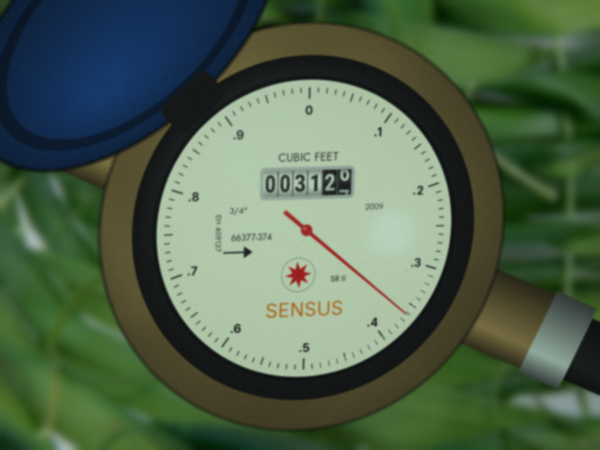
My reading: 3126.36 ft³
